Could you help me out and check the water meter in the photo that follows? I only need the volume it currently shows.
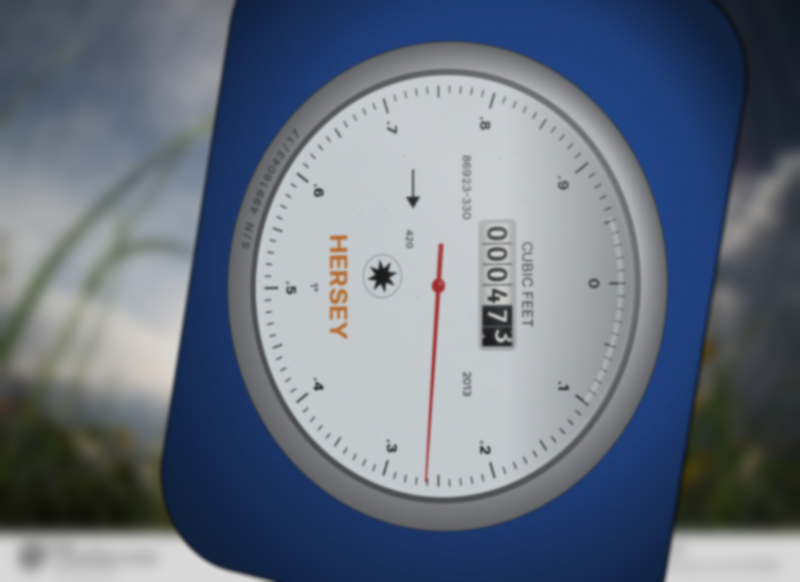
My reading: 473.26 ft³
